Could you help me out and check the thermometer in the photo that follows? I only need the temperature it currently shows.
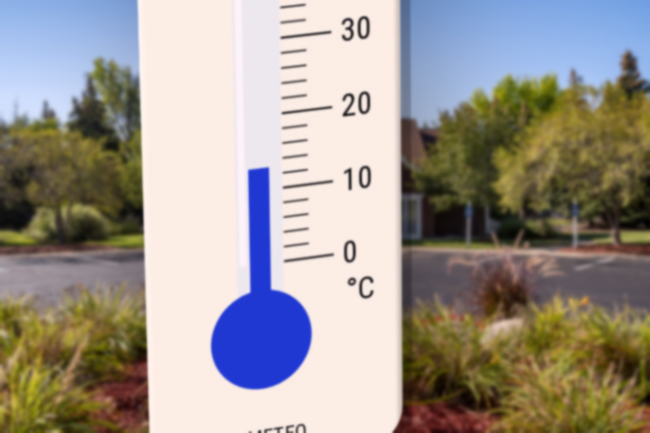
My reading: 13 °C
